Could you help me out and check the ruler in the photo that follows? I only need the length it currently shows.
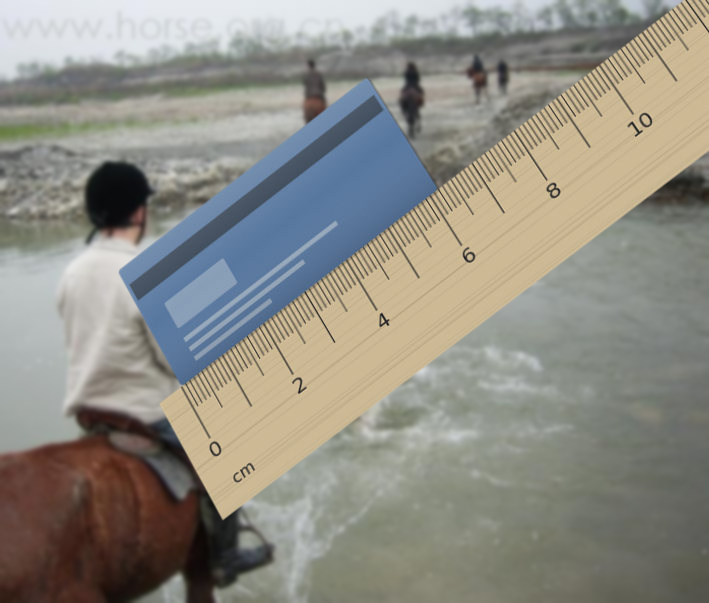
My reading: 6.2 cm
